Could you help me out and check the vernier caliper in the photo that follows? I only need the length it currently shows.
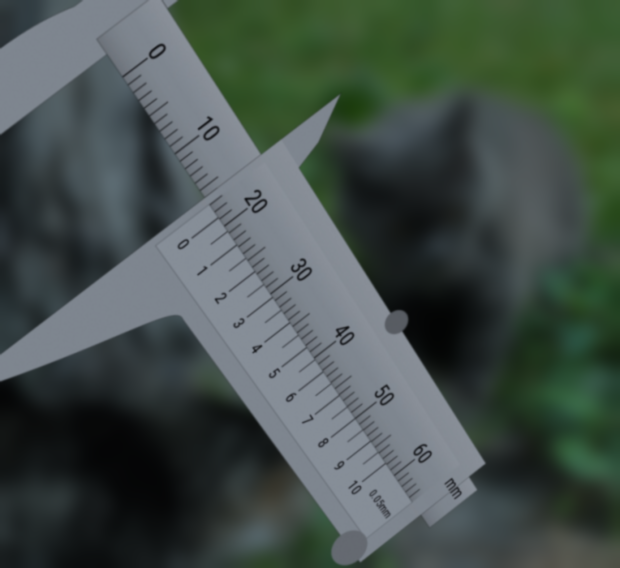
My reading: 18.8 mm
